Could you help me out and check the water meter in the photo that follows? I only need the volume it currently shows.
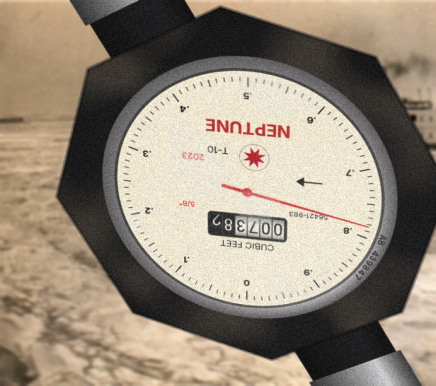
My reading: 7381.78 ft³
